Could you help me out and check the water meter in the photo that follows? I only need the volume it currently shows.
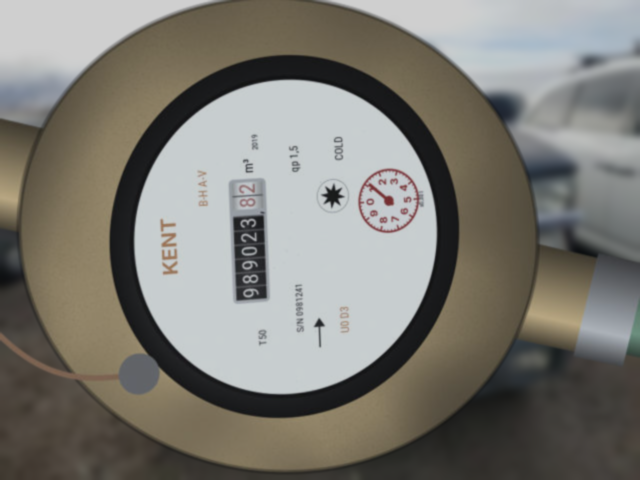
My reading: 989023.821 m³
